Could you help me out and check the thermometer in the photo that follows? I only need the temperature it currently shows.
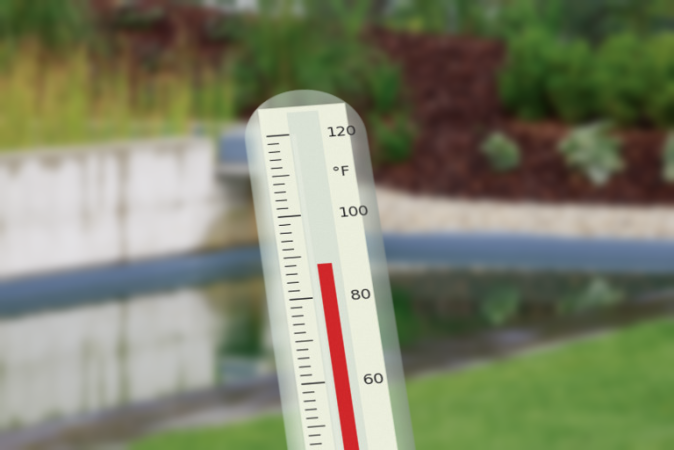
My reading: 88 °F
